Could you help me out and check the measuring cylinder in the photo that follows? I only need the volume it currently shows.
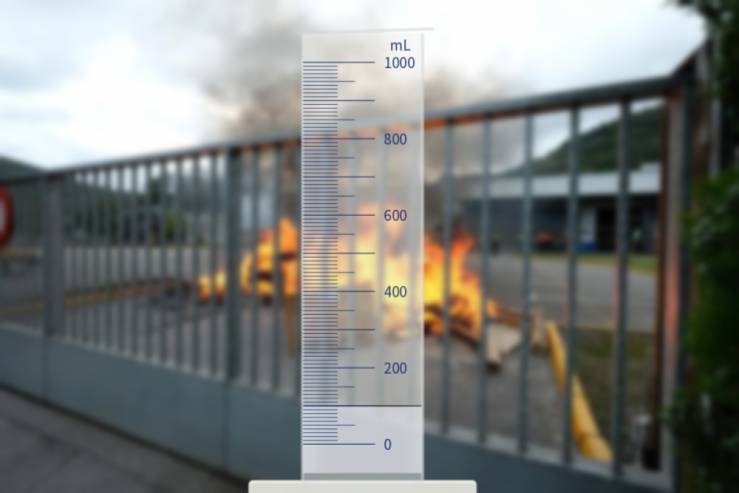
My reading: 100 mL
